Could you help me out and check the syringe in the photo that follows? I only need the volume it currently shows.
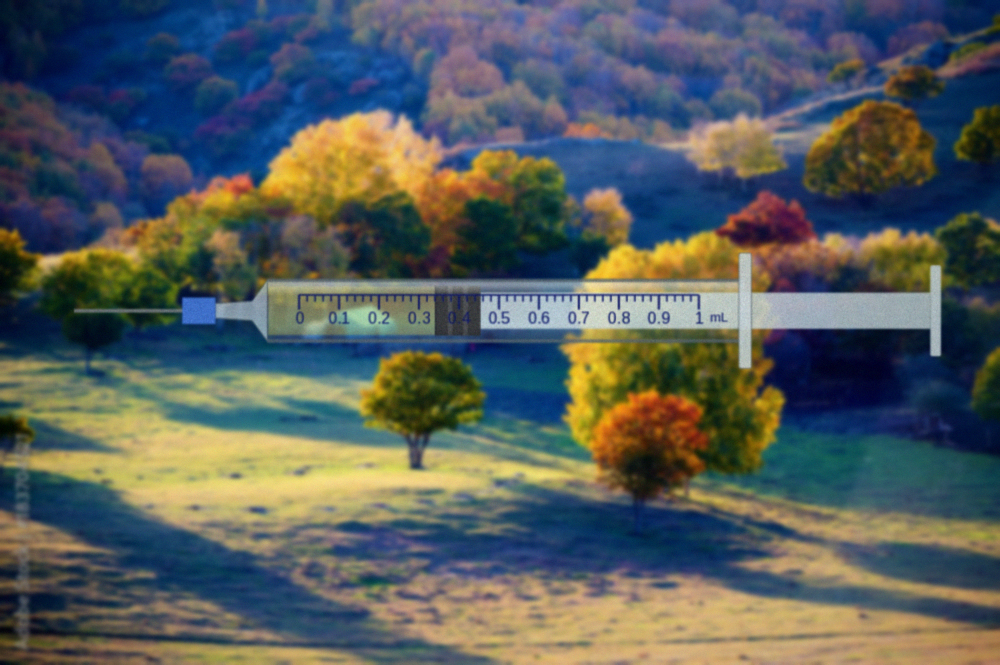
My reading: 0.34 mL
